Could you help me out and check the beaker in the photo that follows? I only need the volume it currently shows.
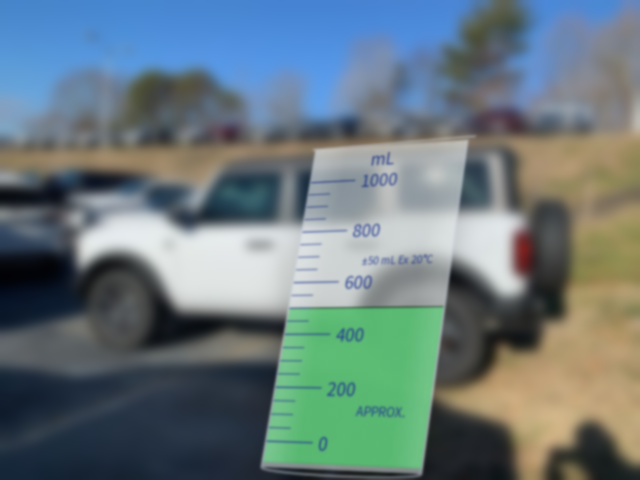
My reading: 500 mL
